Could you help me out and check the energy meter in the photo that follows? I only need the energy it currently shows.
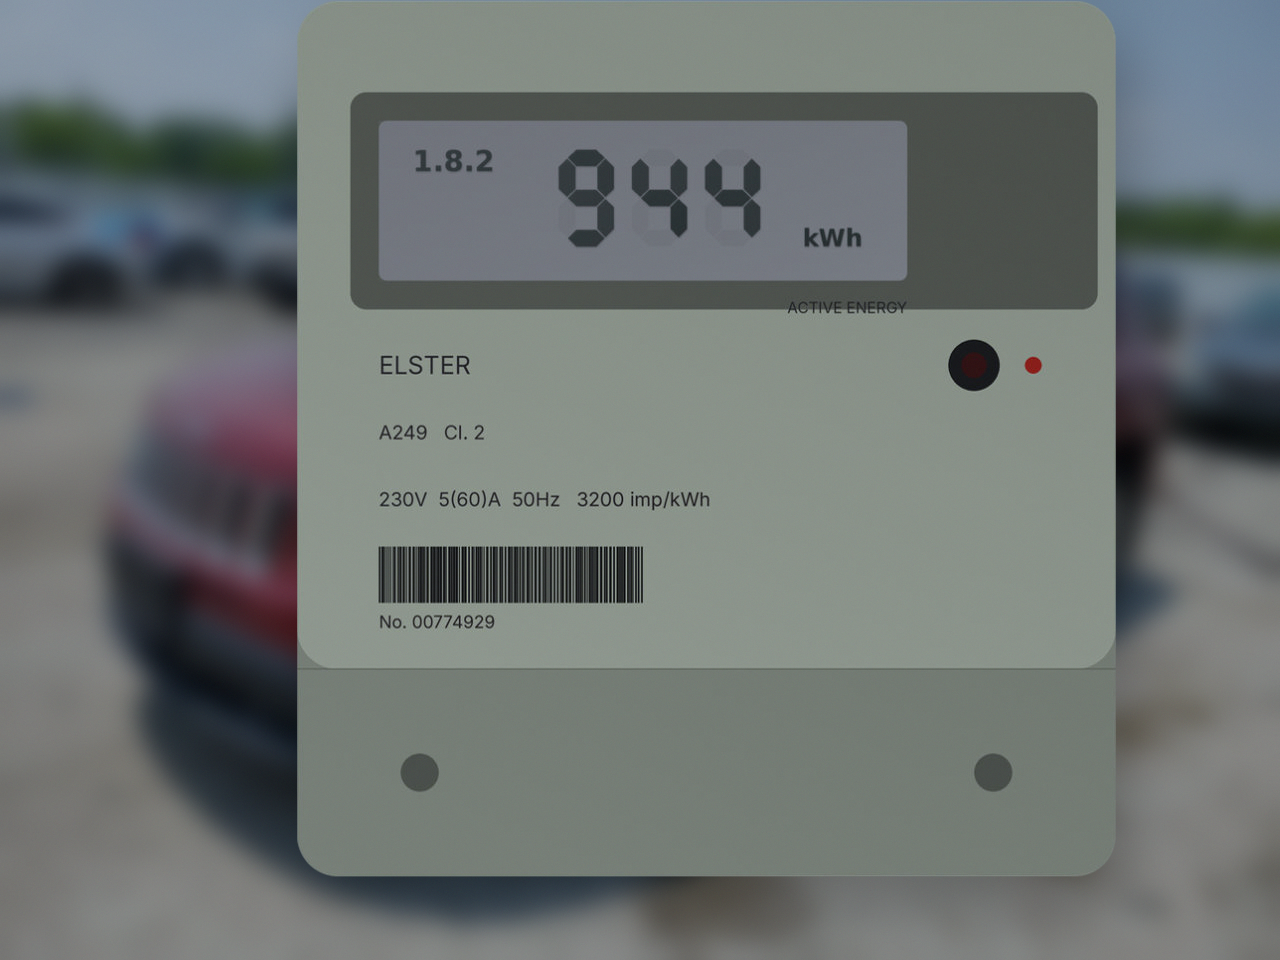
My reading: 944 kWh
